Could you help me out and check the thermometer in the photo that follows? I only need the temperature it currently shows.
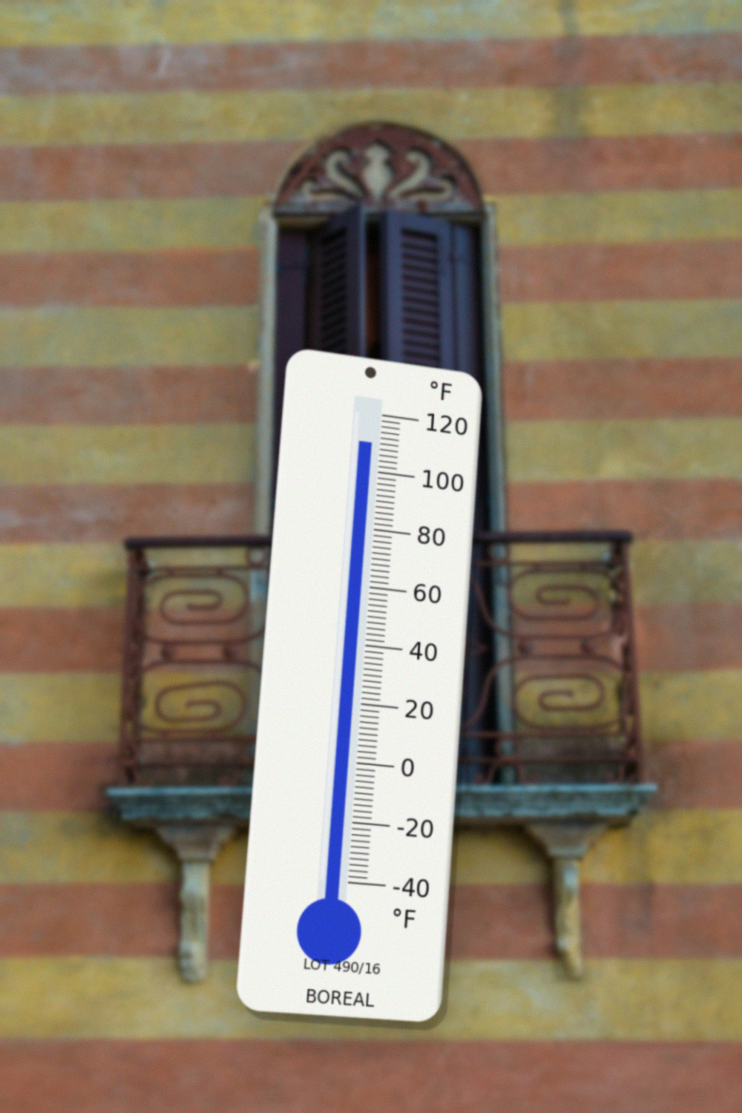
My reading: 110 °F
